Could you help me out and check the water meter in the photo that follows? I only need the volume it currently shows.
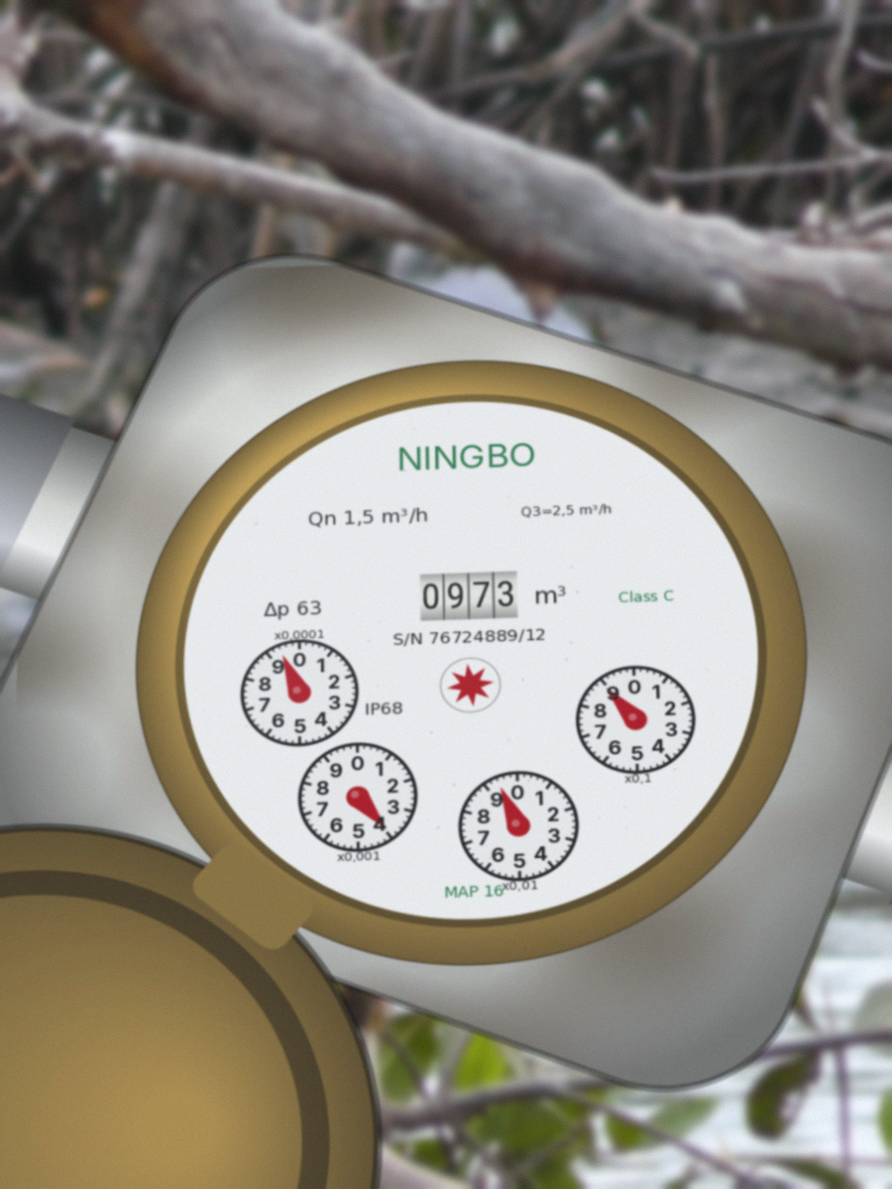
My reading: 973.8939 m³
